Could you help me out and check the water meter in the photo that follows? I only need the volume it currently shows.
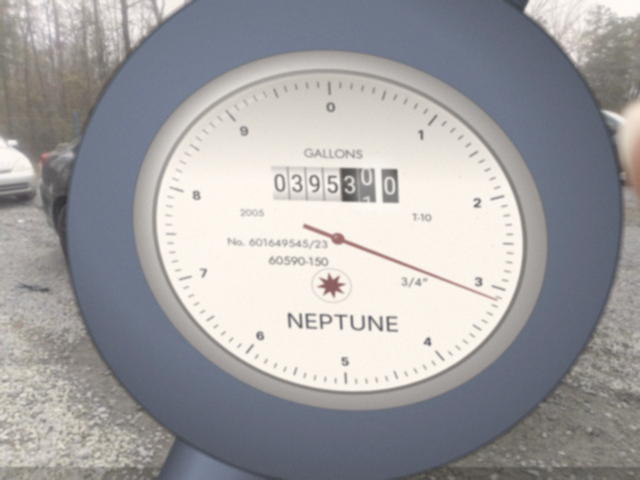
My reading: 395303.1 gal
